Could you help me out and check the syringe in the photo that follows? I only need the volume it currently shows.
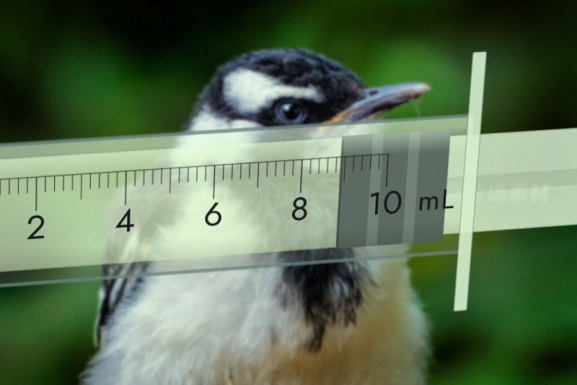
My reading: 8.9 mL
